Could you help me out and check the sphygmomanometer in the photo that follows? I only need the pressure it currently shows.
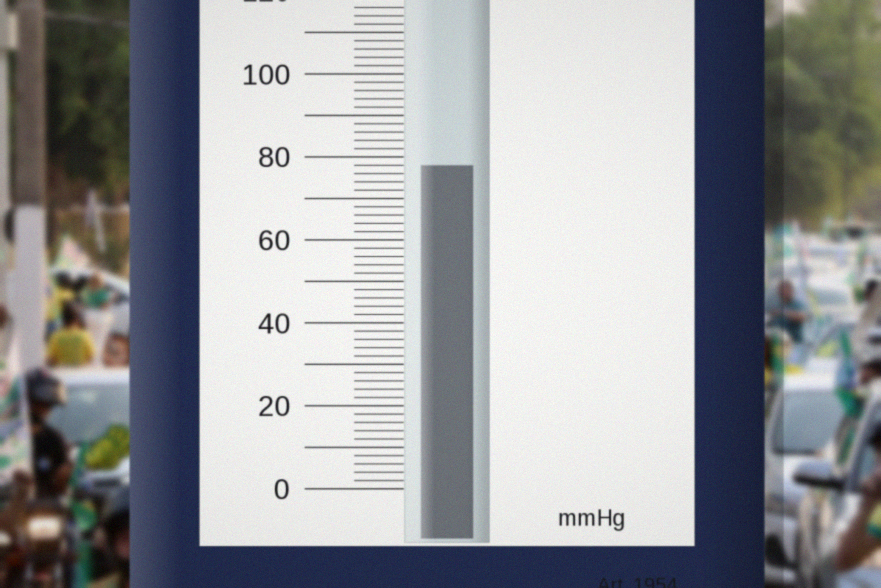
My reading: 78 mmHg
